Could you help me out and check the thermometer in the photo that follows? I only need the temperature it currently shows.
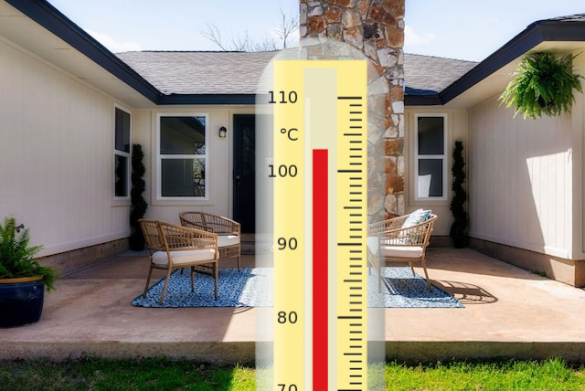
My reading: 103 °C
